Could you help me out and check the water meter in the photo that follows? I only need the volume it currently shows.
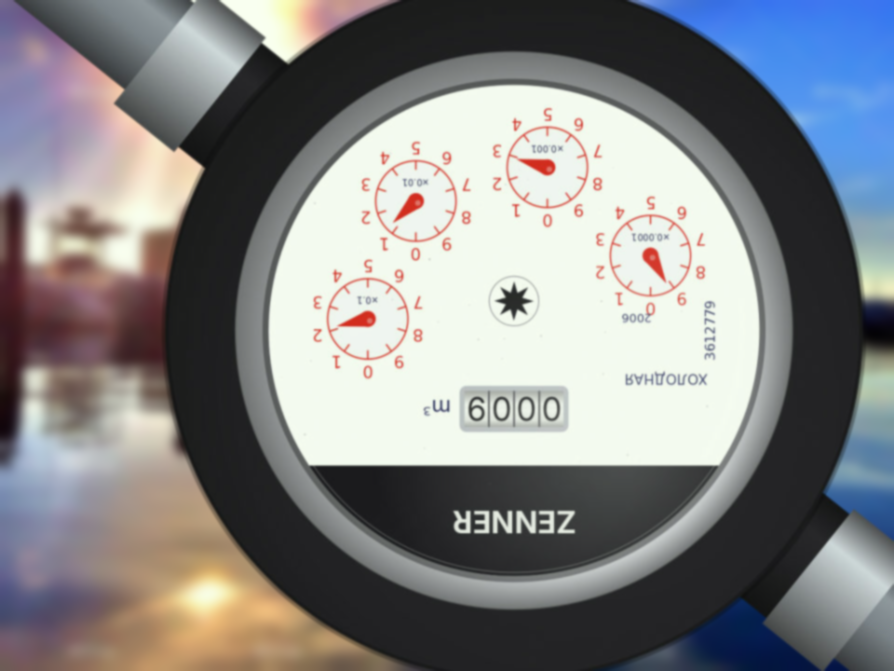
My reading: 9.2129 m³
